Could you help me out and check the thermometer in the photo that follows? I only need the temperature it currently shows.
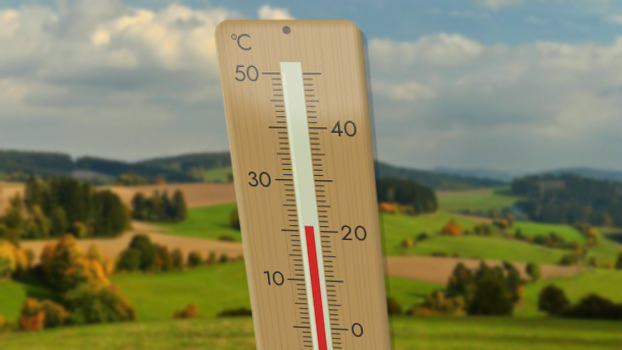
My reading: 21 °C
